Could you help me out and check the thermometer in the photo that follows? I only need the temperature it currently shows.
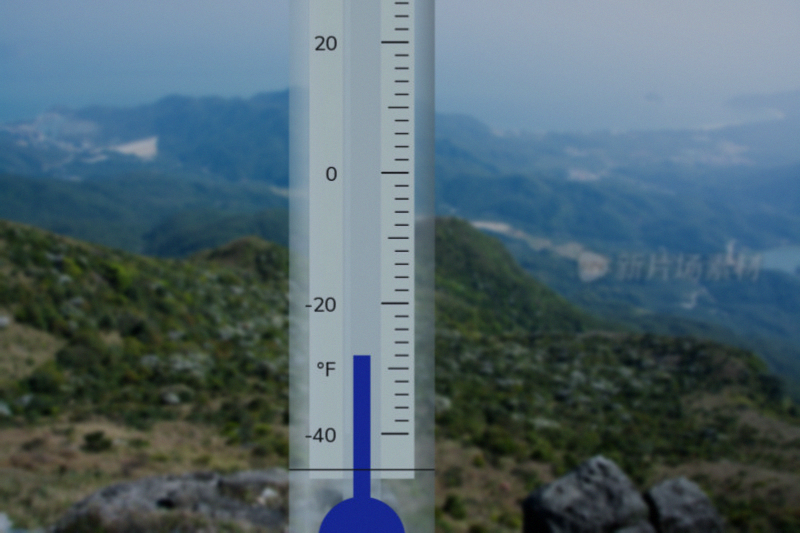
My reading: -28 °F
